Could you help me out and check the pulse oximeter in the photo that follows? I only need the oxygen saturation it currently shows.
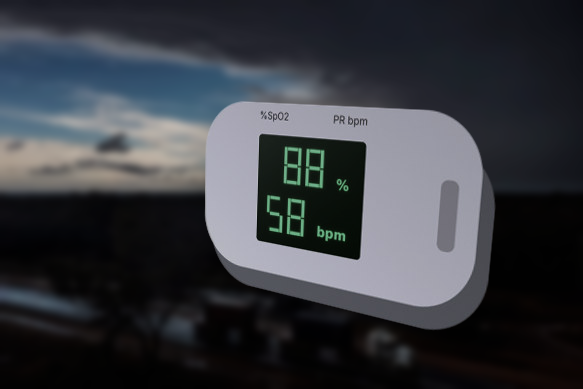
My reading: 88 %
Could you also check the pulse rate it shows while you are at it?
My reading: 58 bpm
